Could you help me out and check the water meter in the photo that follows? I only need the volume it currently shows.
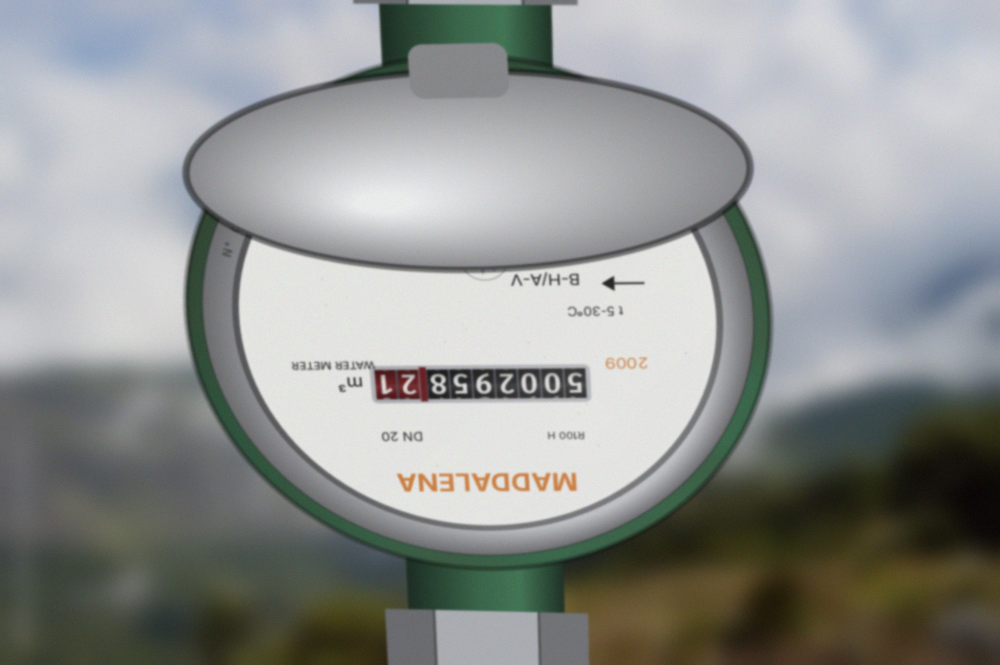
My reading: 5002958.21 m³
